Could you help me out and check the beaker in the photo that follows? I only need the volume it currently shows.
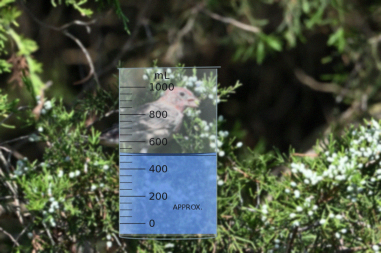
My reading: 500 mL
